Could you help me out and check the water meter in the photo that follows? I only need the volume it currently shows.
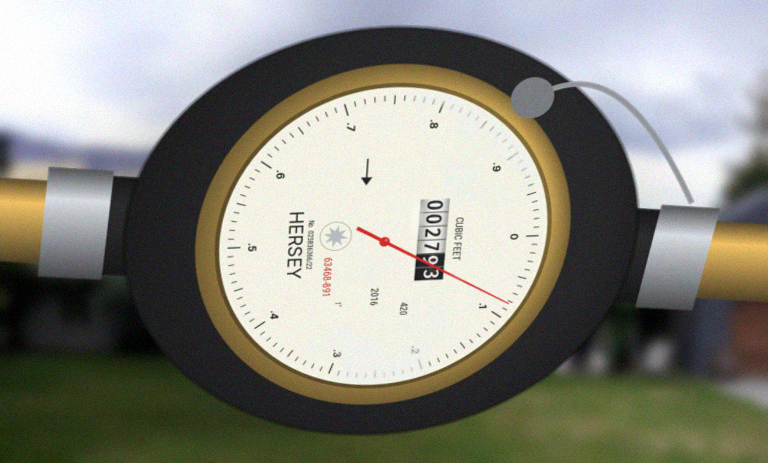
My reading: 2793.08 ft³
